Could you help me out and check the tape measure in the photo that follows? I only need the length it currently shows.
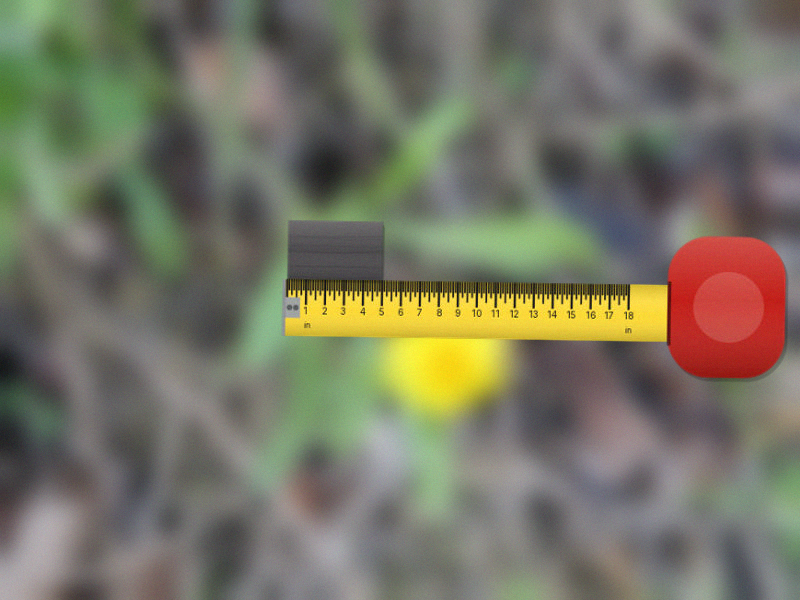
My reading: 5 in
